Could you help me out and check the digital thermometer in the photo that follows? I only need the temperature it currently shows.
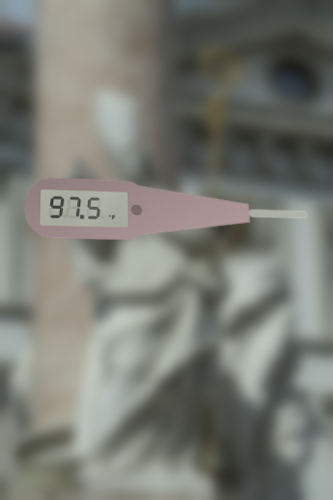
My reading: 97.5 °F
